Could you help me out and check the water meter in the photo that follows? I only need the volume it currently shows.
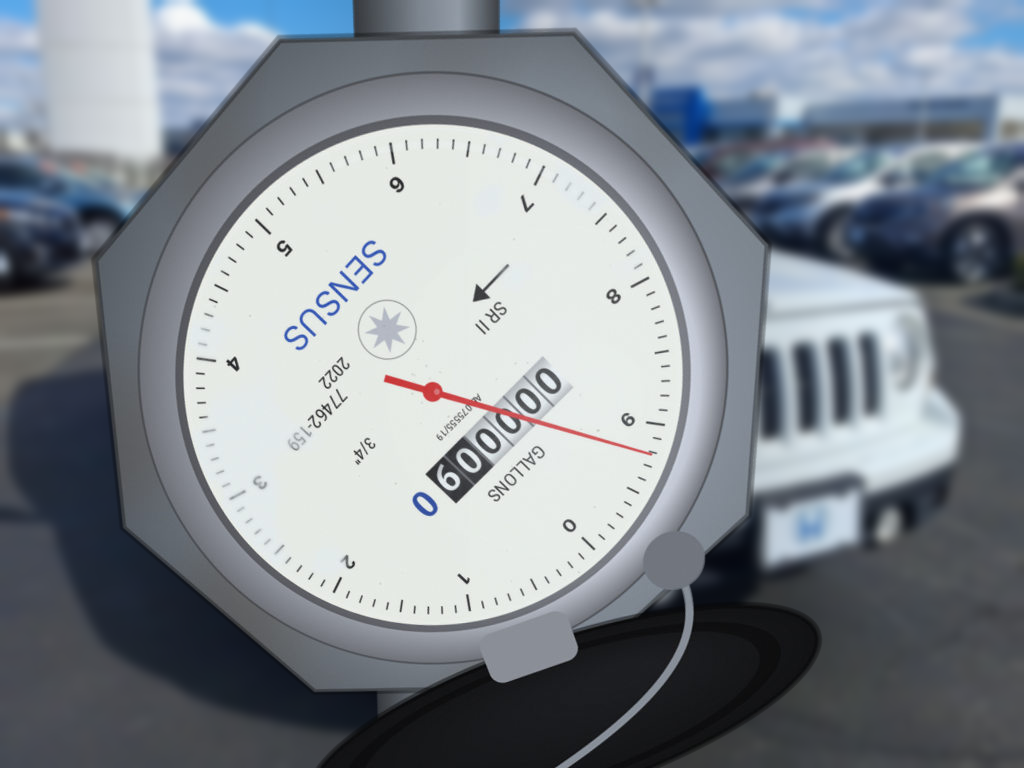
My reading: 89.2 gal
